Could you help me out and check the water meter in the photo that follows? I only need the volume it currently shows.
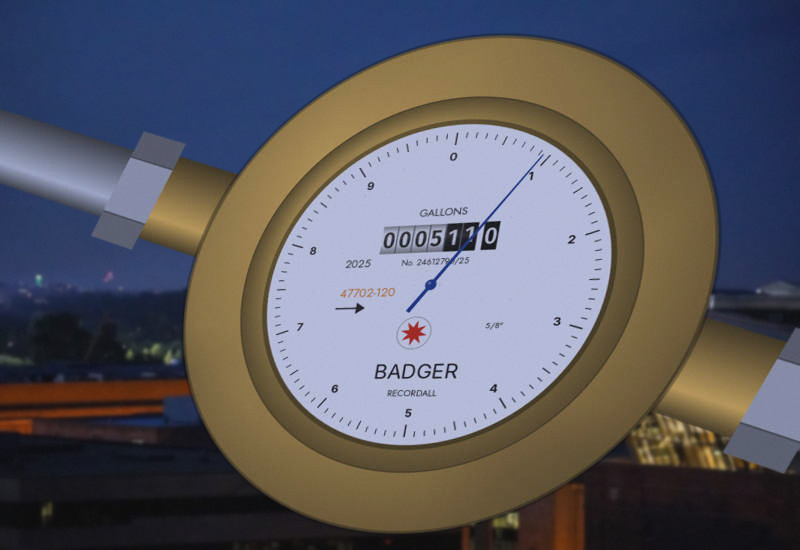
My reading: 5110.9 gal
